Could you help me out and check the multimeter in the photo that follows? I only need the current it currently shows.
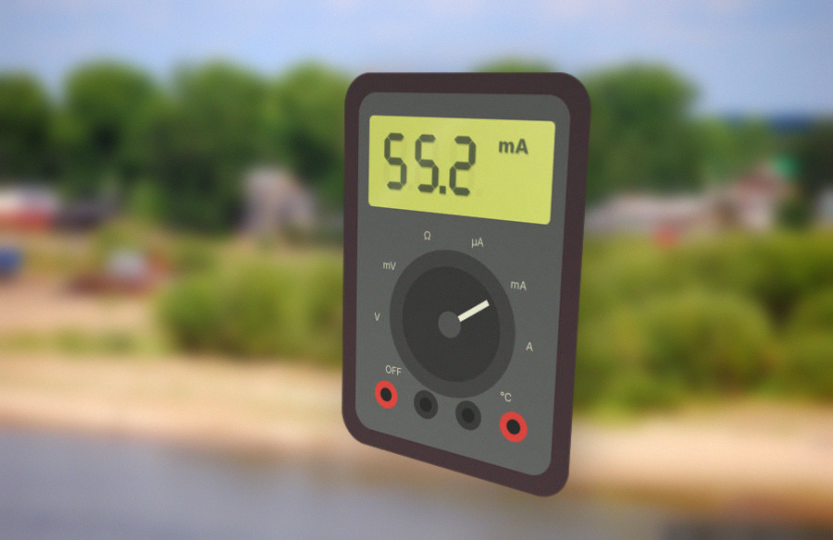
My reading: 55.2 mA
